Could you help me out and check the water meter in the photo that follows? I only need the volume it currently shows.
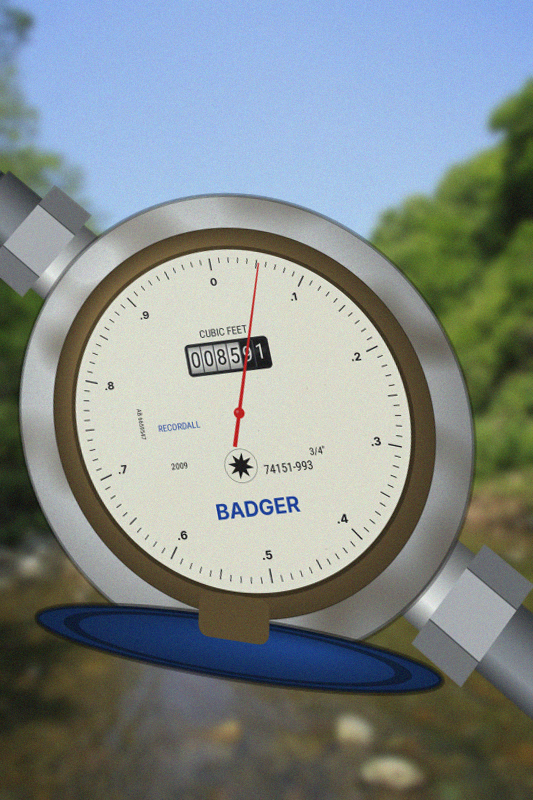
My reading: 8591.05 ft³
